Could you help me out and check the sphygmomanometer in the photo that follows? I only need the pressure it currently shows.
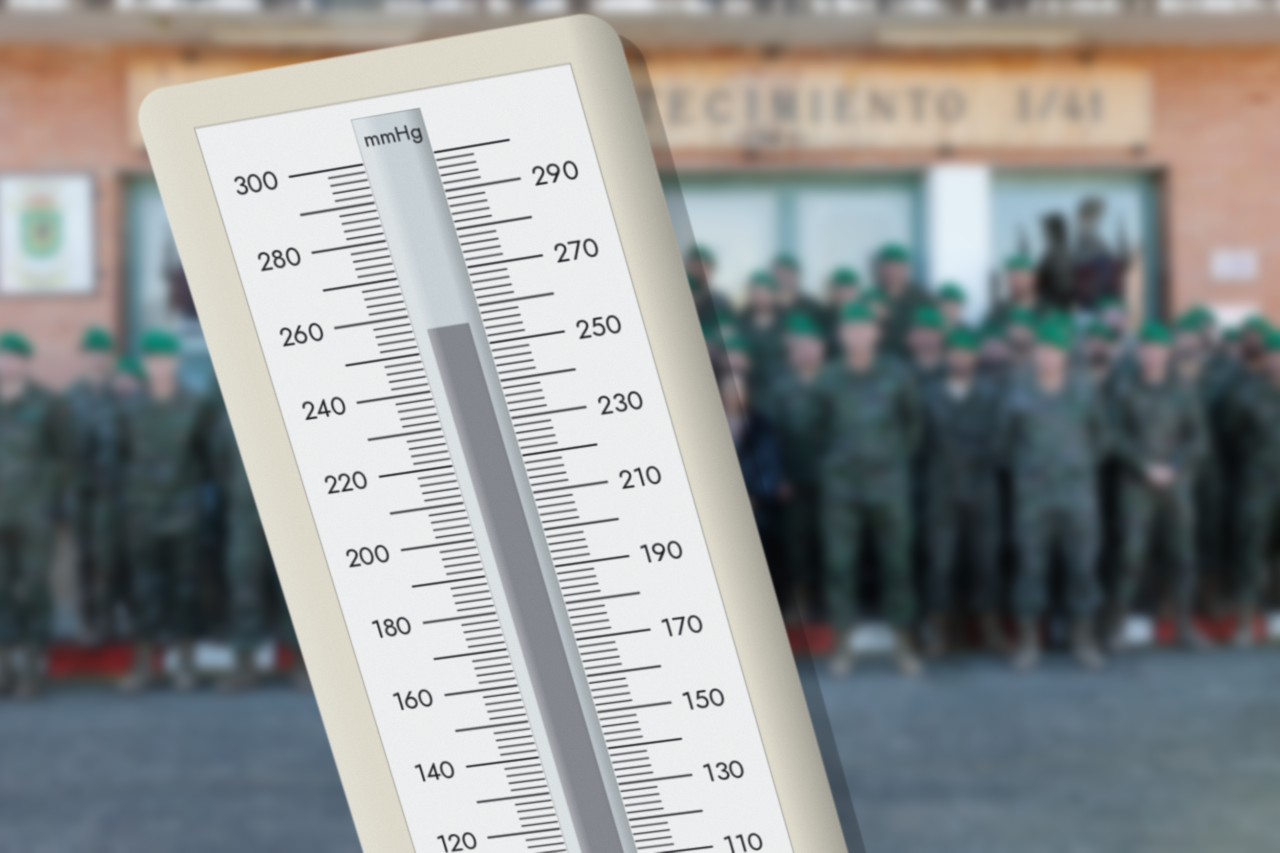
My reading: 256 mmHg
